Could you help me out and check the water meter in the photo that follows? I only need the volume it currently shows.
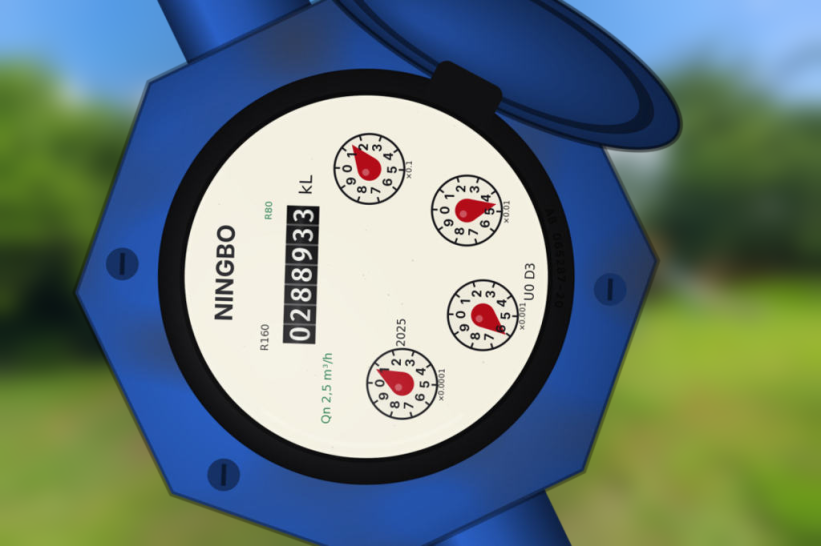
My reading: 288933.1460 kL
